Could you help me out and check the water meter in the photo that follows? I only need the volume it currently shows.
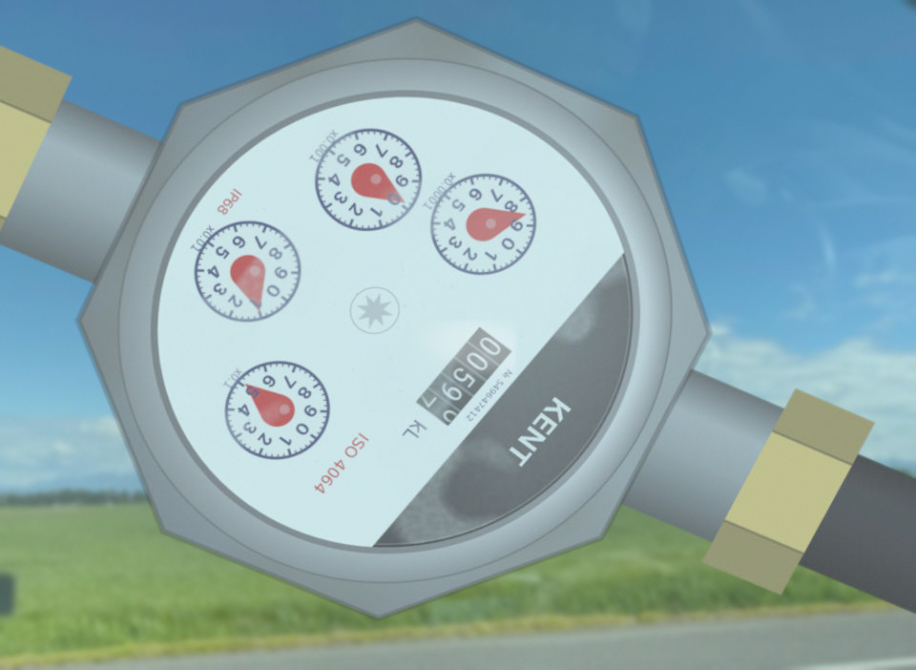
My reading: 596.5098 kL
